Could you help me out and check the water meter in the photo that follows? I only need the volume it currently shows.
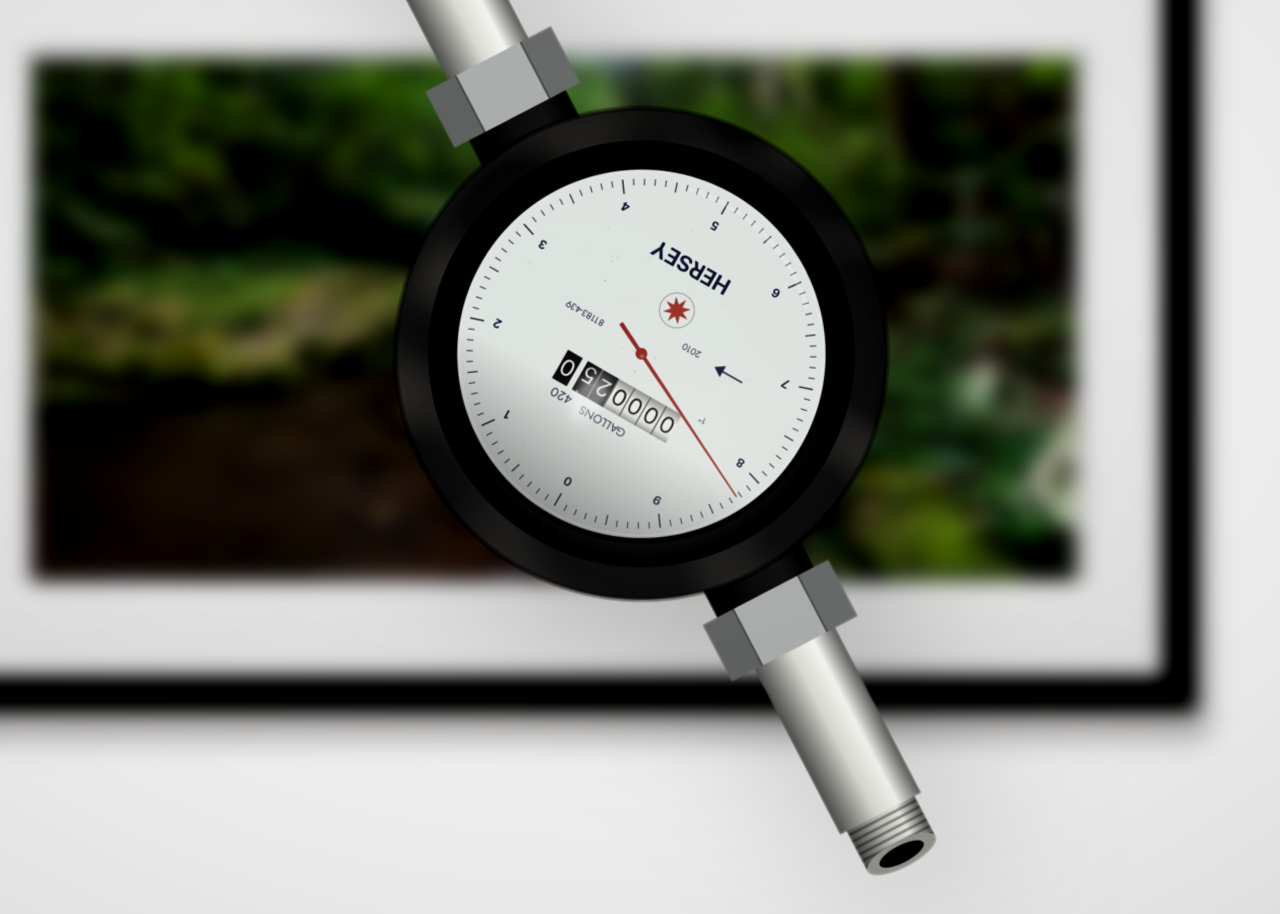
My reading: 248.2 gal
